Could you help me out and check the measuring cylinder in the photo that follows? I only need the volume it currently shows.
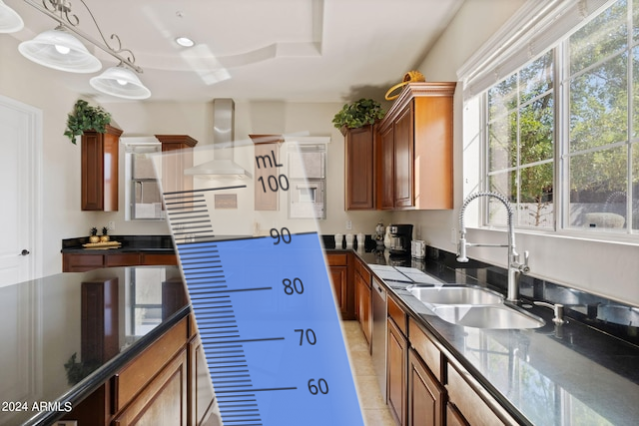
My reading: 90 mL
